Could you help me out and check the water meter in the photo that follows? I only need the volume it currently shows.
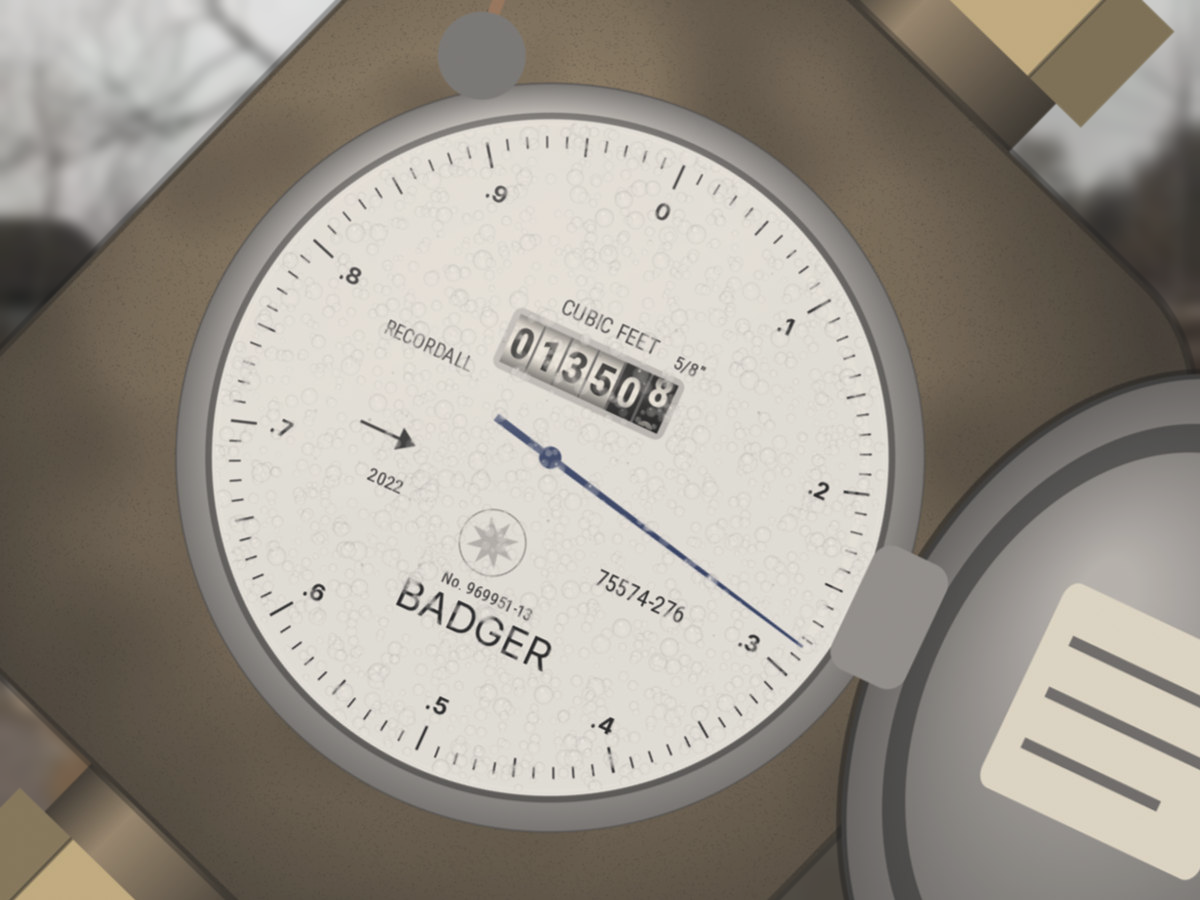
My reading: 13508.28 ft³
